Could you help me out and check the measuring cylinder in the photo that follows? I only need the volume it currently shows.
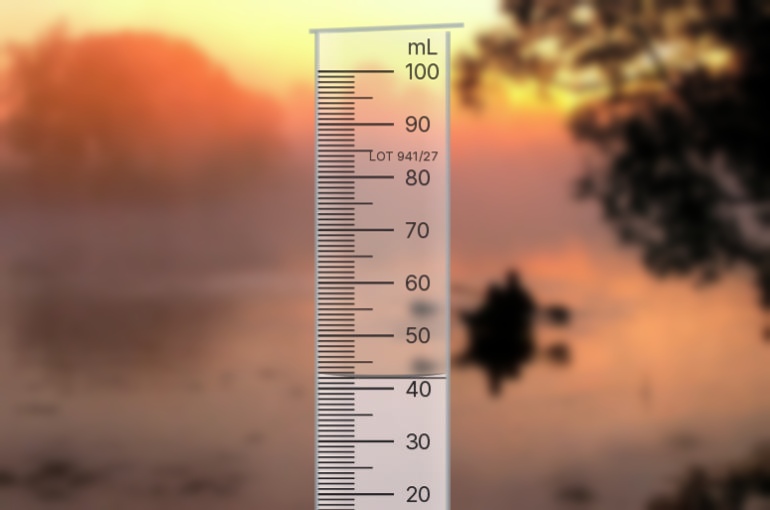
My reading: 42 mL
